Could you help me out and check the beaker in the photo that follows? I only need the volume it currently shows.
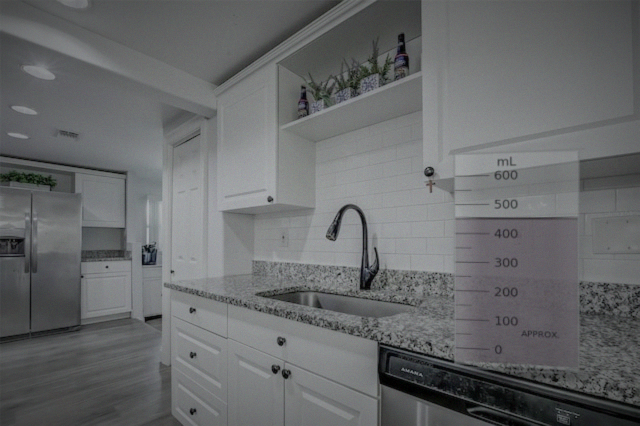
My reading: 450 mL
